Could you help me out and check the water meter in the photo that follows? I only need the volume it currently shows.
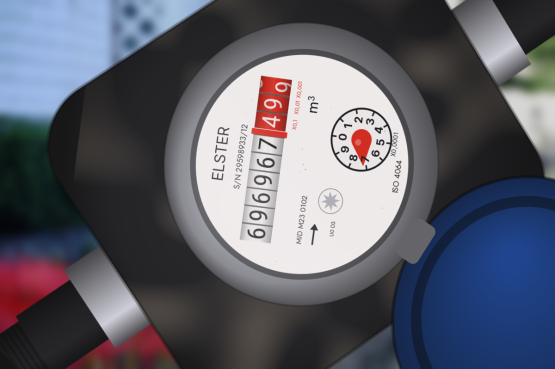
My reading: 696967.4987 m³
